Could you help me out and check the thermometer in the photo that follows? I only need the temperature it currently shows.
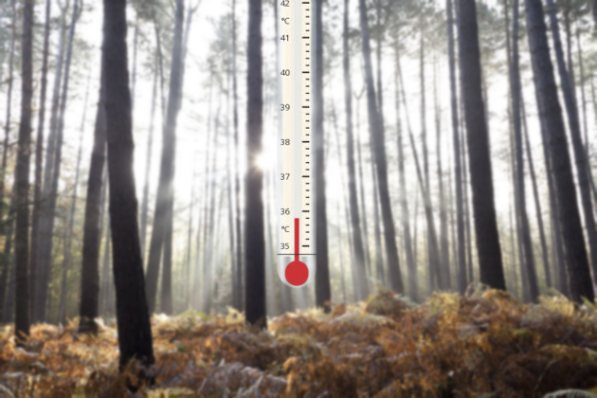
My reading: 35.8 °C
